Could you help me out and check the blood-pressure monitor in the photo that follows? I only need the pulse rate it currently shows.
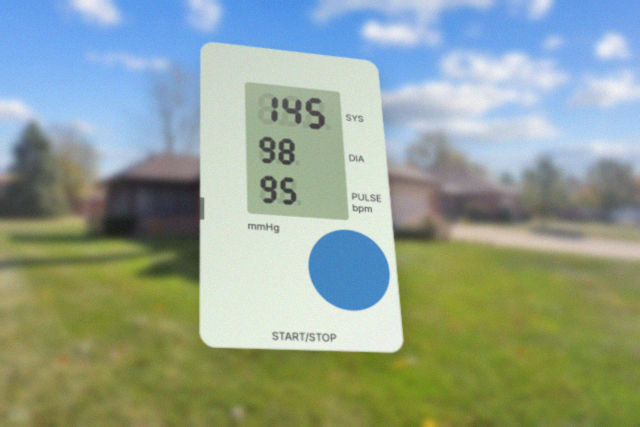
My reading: 95 bpm
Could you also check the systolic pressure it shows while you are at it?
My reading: 145 mmHg
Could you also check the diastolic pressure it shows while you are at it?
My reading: 98 mmHg
